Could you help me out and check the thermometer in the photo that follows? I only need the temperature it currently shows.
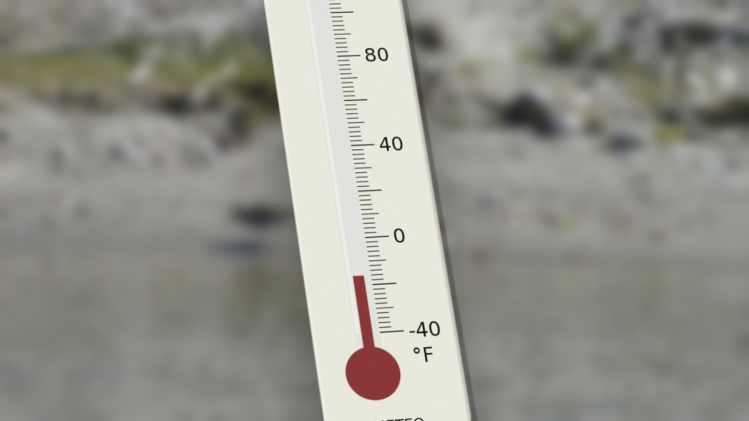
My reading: -16 °F
